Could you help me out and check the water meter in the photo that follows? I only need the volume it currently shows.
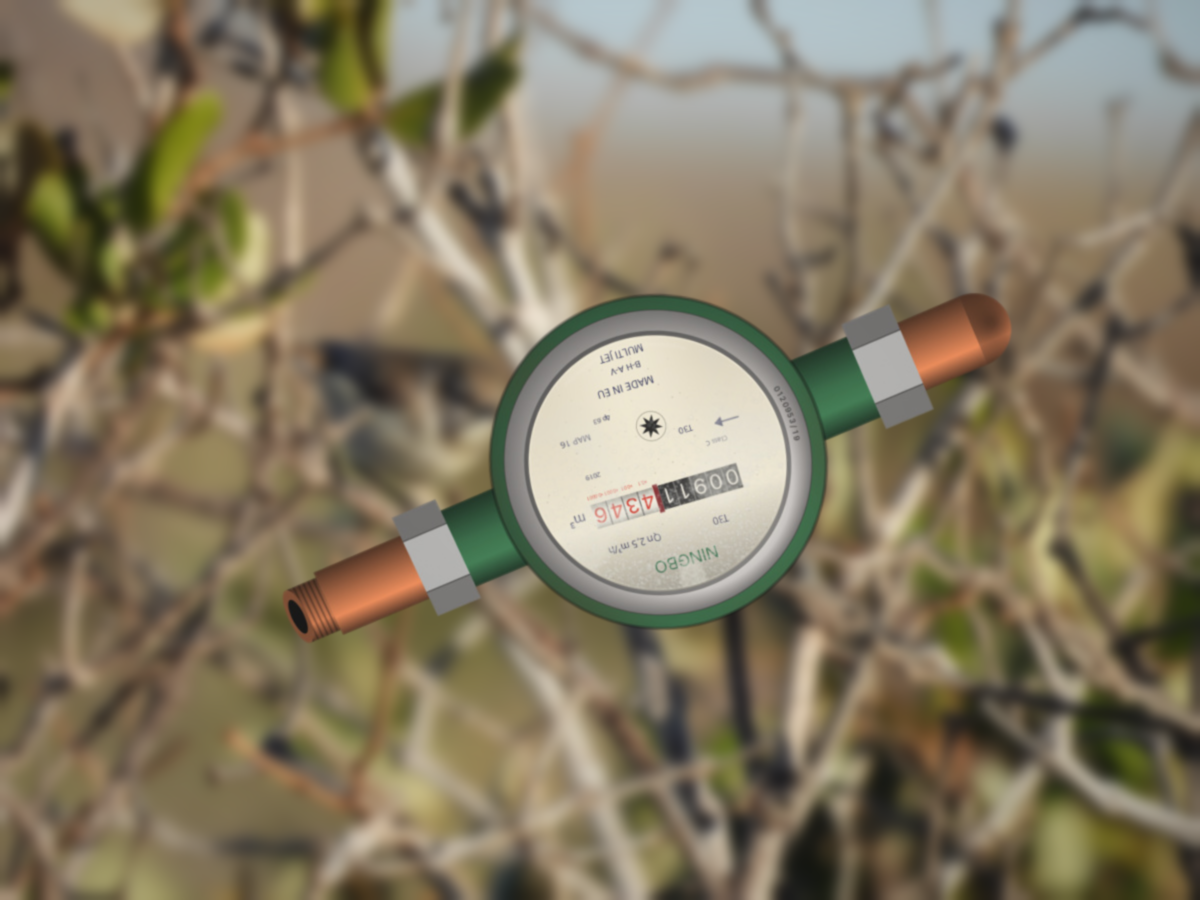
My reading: 911.4346 m³
